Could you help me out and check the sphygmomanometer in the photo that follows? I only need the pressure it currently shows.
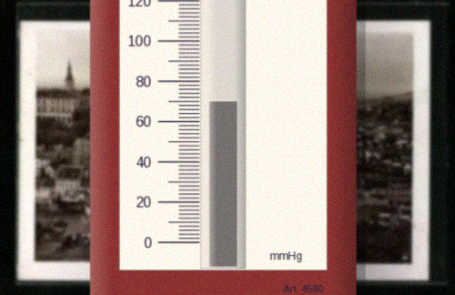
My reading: 70 mmHg
